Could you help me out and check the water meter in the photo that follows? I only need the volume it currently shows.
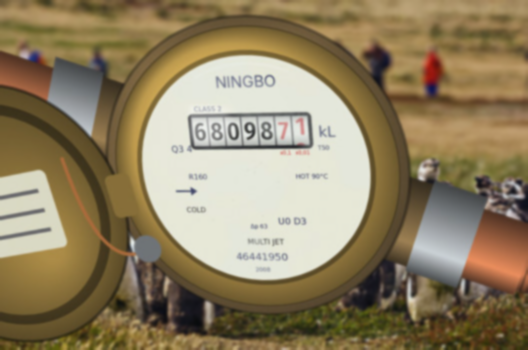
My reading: 68098.71 kL
